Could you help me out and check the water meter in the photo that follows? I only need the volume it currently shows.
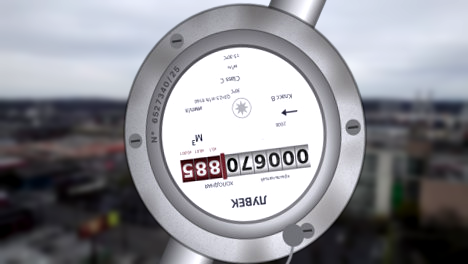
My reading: 670.885 m³
